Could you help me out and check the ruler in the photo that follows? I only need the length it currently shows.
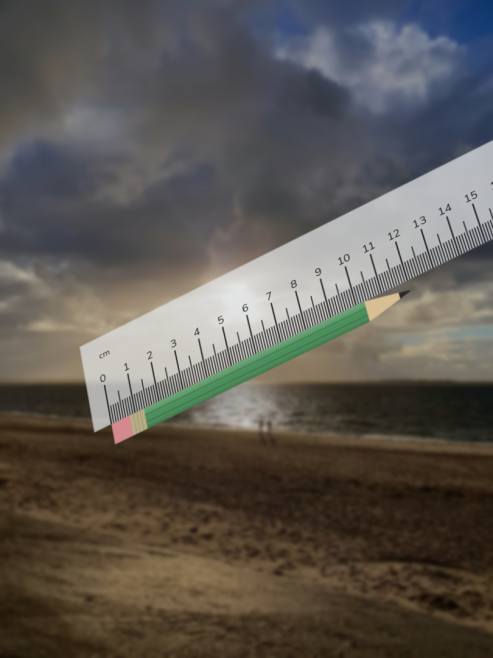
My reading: 12 cm
